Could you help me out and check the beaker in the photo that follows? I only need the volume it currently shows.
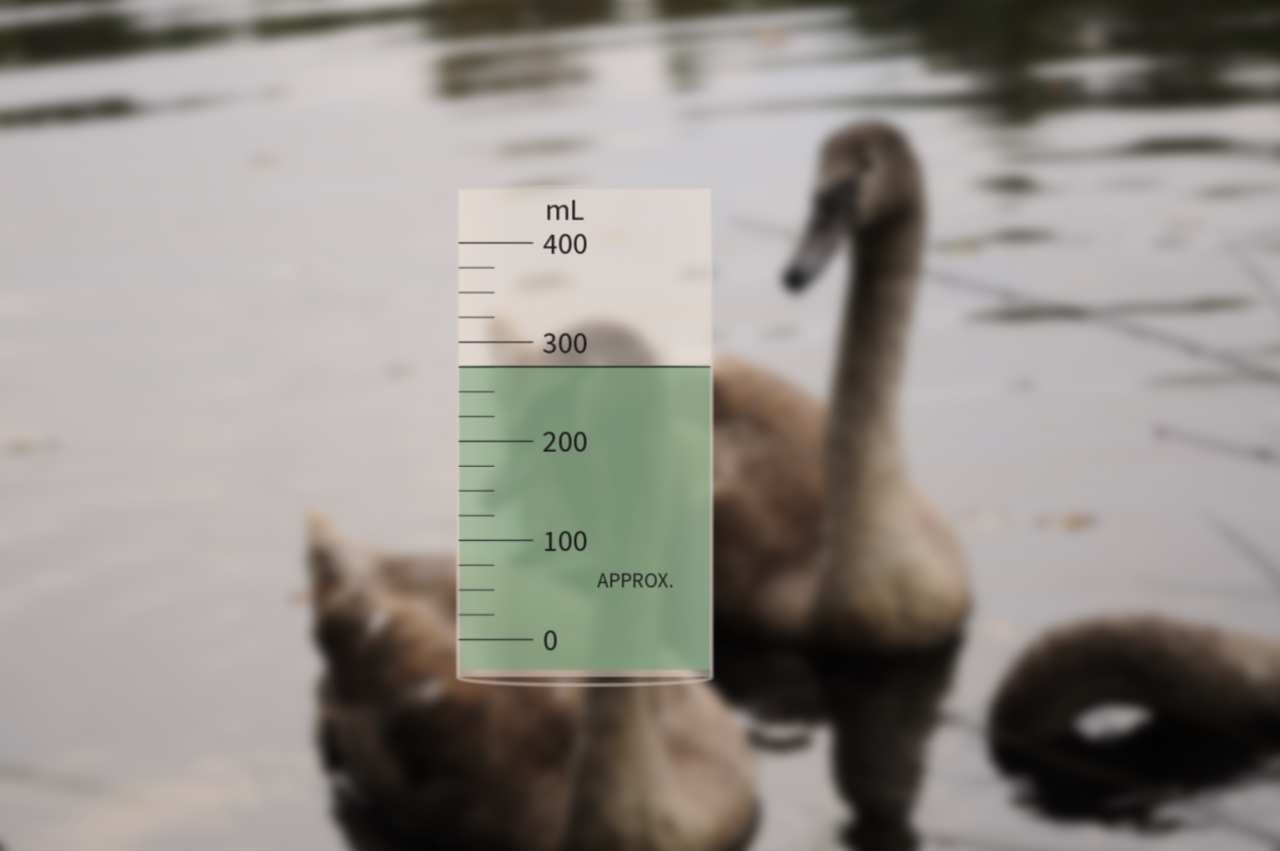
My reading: 275 mL
